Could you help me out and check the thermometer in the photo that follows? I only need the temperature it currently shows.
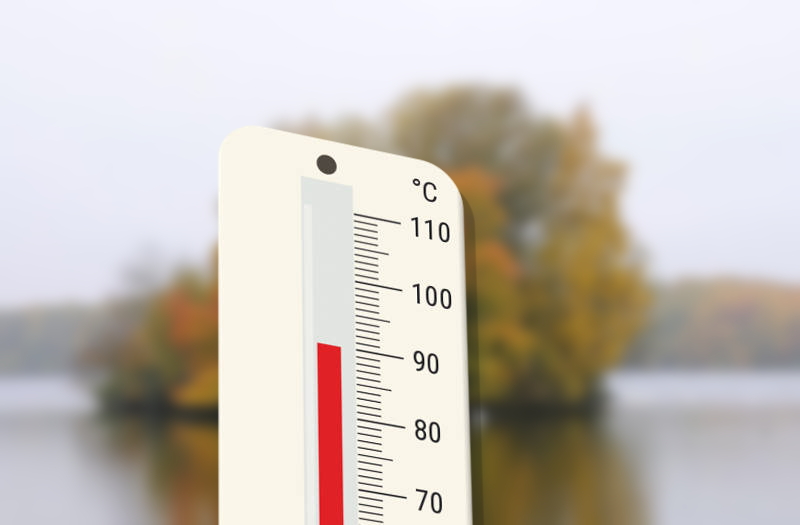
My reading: 90 °C
